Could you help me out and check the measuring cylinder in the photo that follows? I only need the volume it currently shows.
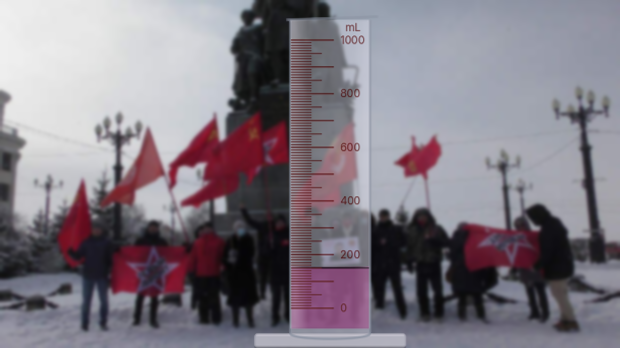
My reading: 150 mL
